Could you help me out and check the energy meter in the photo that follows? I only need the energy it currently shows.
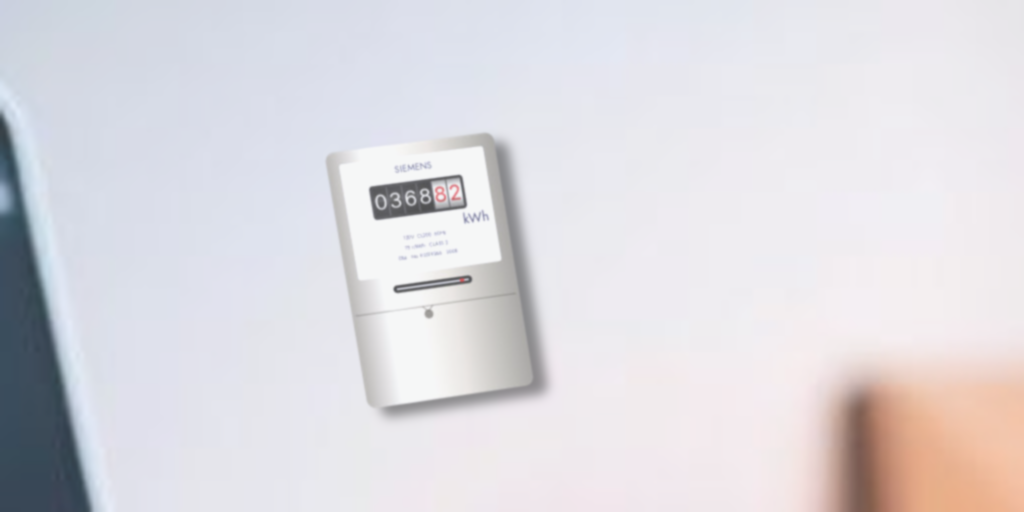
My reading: 368.82 kWh
